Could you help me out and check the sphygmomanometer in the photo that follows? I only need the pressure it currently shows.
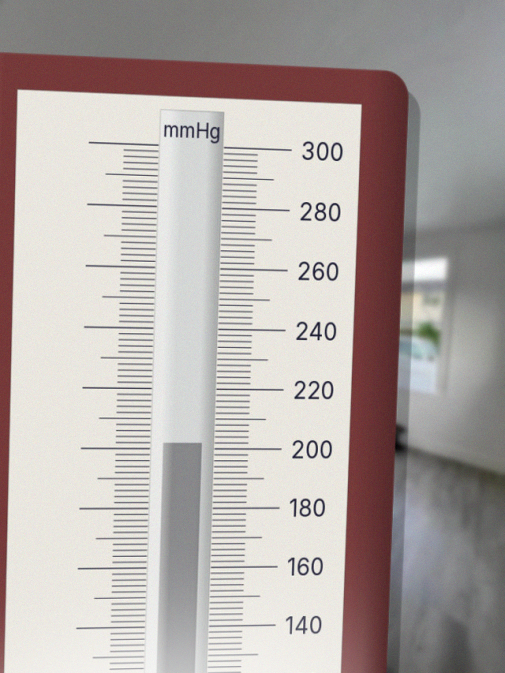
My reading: 202 mmHg
